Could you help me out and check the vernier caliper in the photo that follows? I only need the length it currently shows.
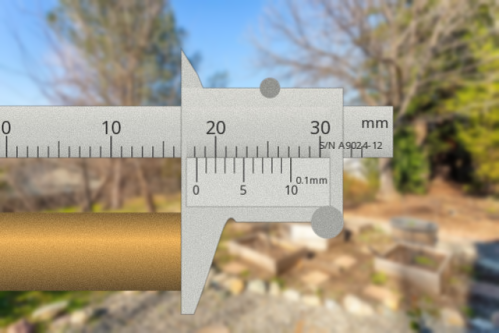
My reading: 18.2 mm
